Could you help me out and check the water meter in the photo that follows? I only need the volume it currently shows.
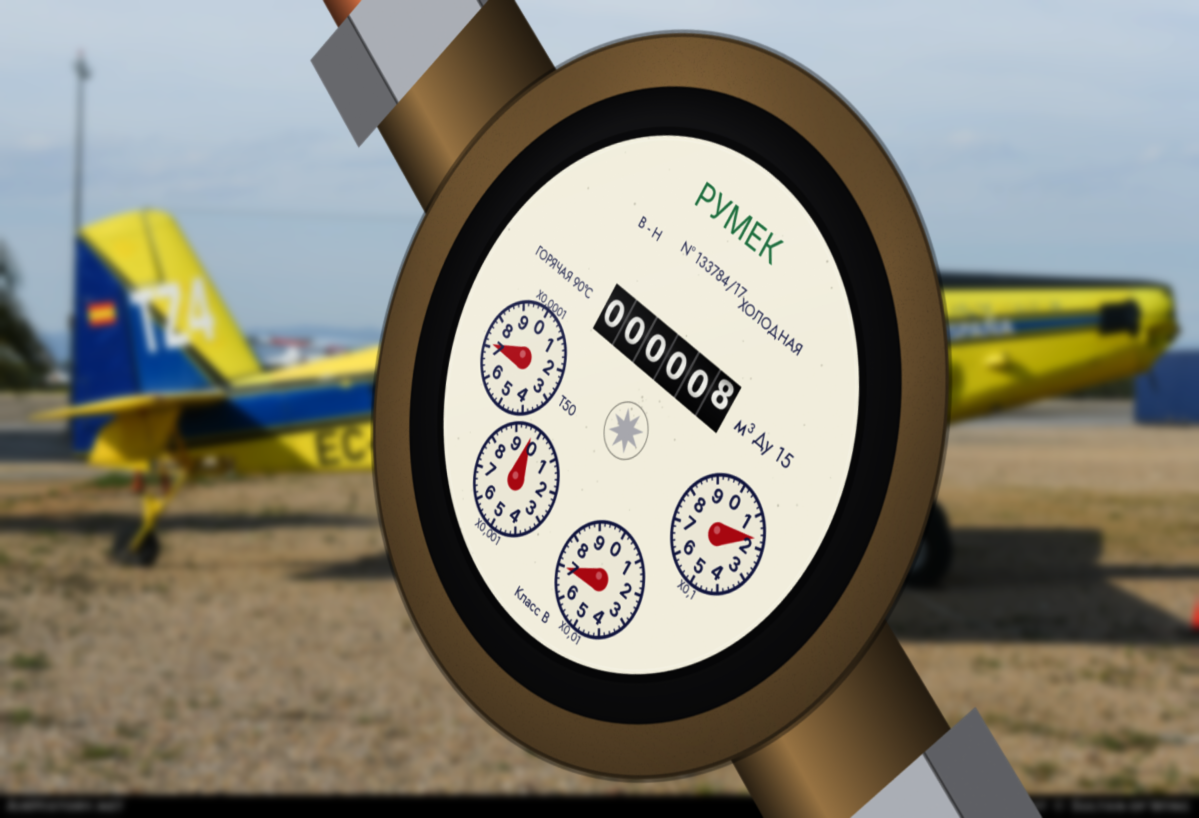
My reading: 8.1697 m³
